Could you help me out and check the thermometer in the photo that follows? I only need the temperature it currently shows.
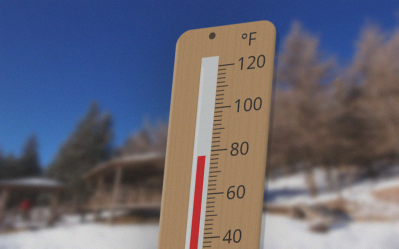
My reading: 78 °F
